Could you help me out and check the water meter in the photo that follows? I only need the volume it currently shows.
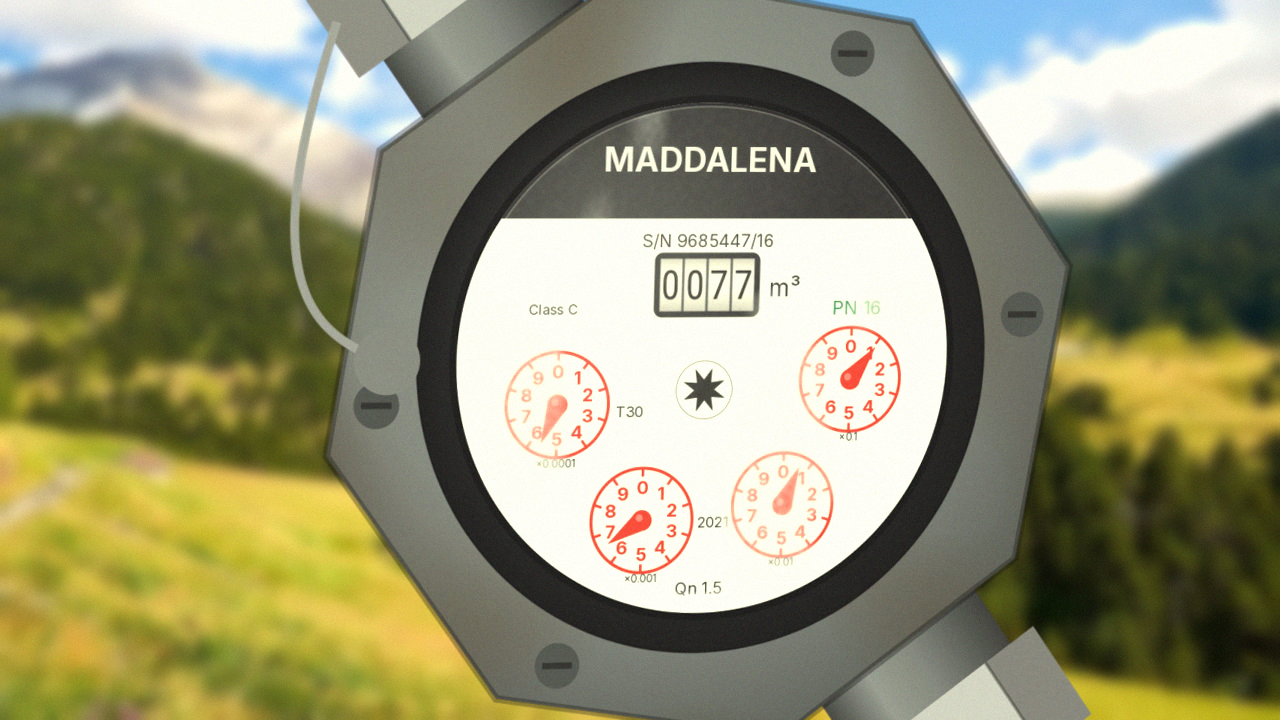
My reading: 77.1065 m³
